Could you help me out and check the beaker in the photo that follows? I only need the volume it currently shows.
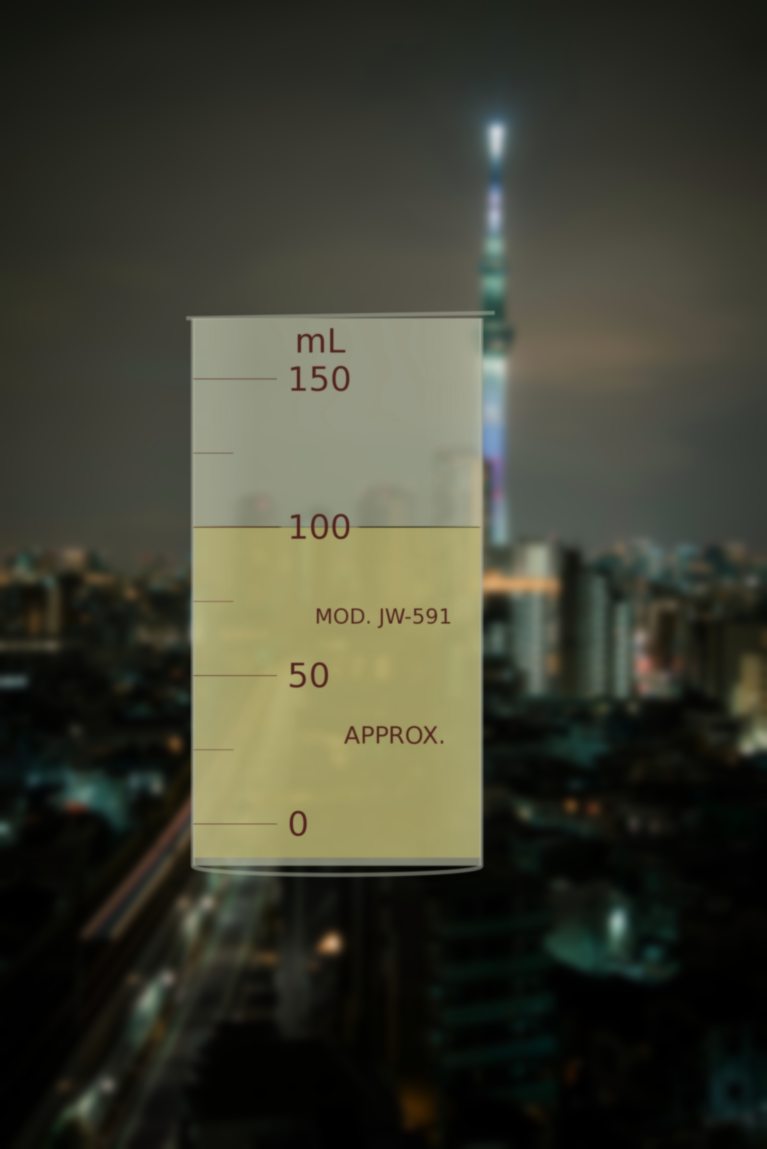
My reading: 100 mL
